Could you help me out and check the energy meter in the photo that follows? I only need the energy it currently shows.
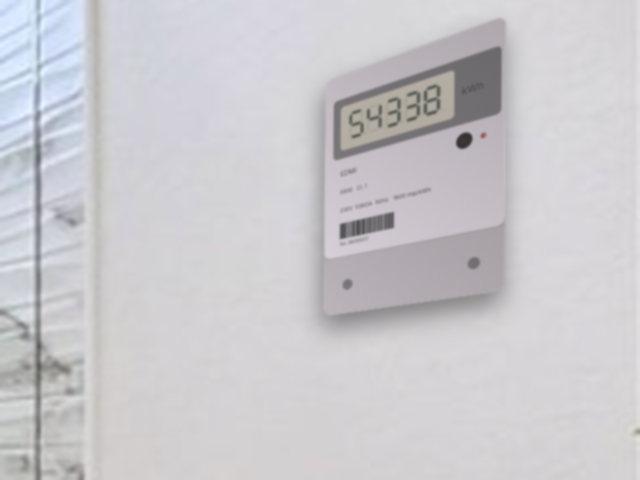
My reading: 54338 kWh
